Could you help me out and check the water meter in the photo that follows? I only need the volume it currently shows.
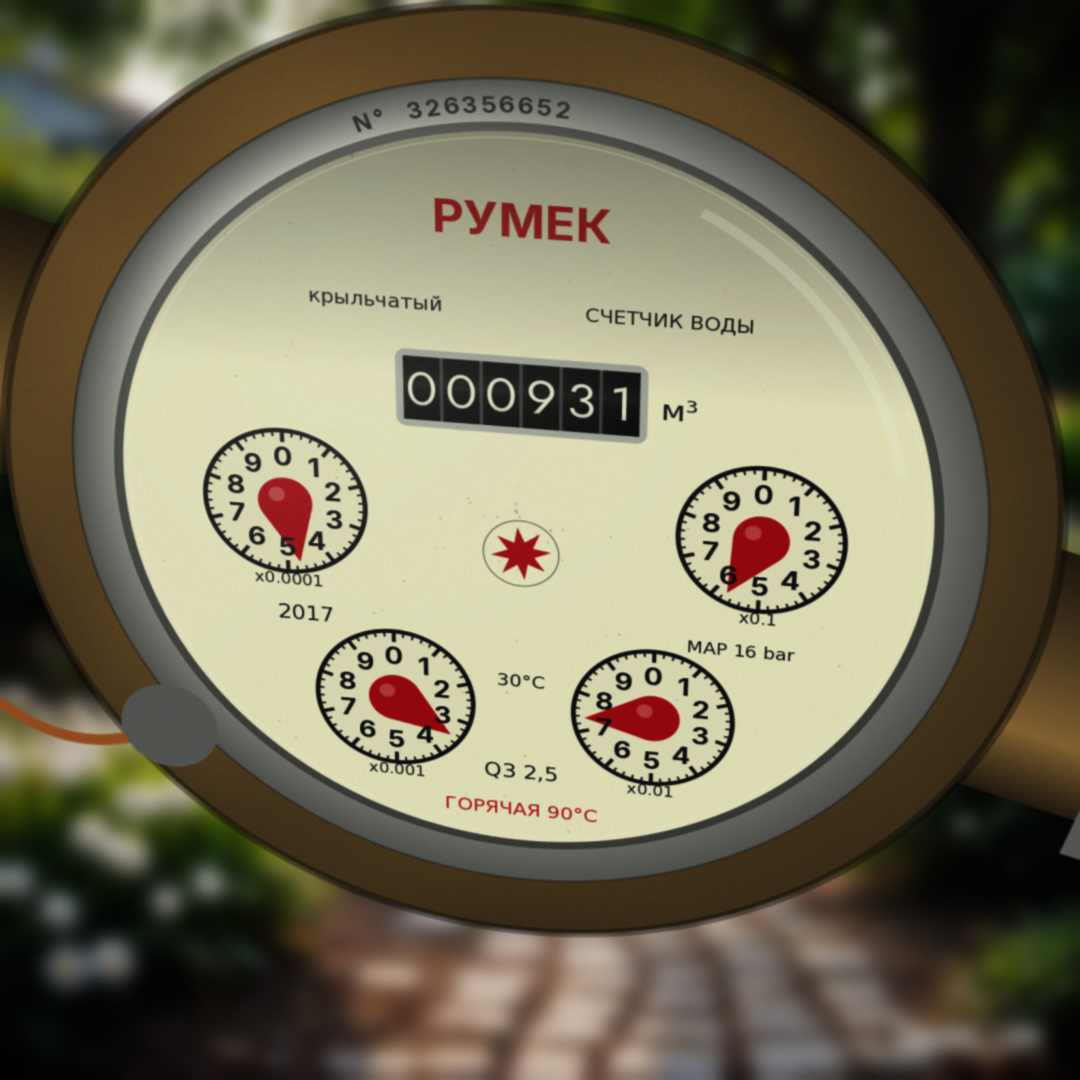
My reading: 931.5734 m³
